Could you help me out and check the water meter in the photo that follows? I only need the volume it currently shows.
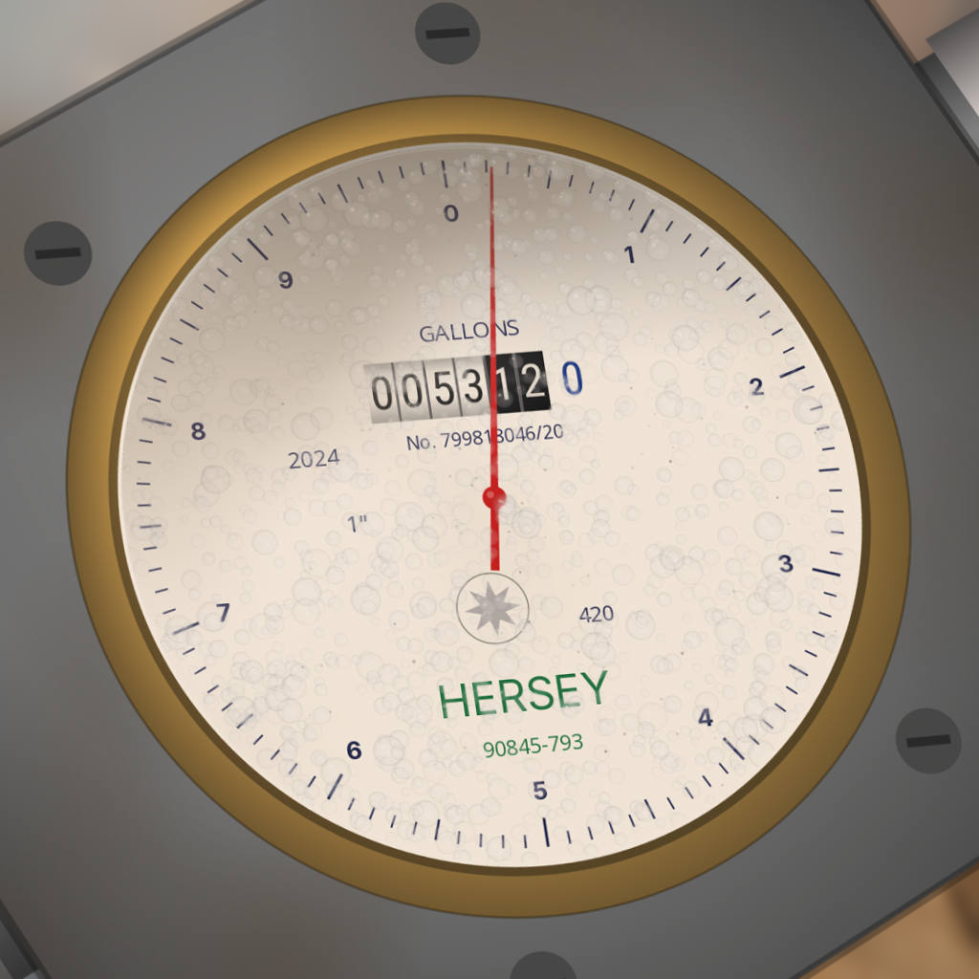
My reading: 53120.2 gal
